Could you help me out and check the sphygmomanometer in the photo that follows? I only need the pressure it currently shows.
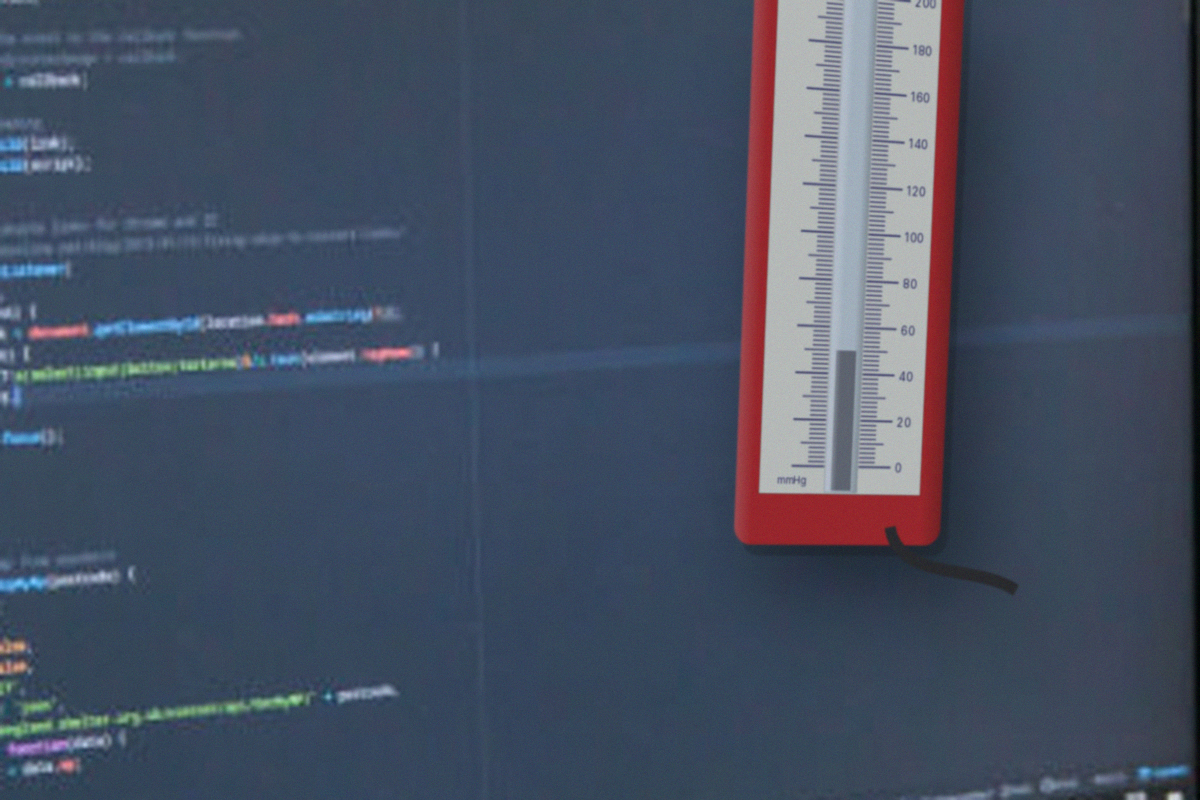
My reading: 50 mmHg
